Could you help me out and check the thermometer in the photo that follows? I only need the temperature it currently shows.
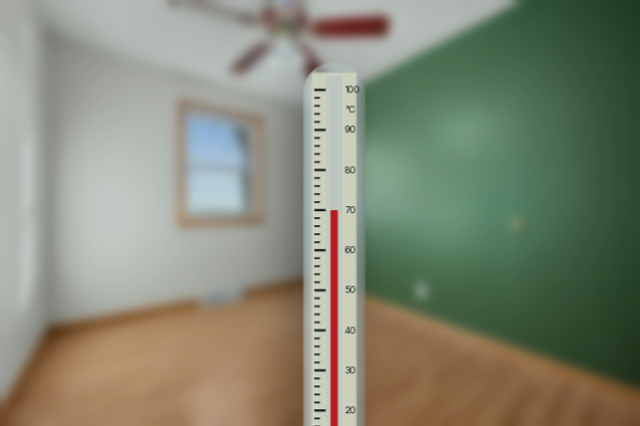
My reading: 70 °C
